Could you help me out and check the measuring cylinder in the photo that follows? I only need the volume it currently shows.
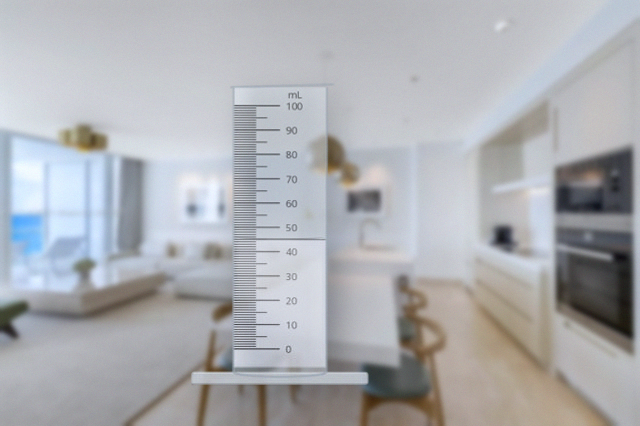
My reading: 45 mL
